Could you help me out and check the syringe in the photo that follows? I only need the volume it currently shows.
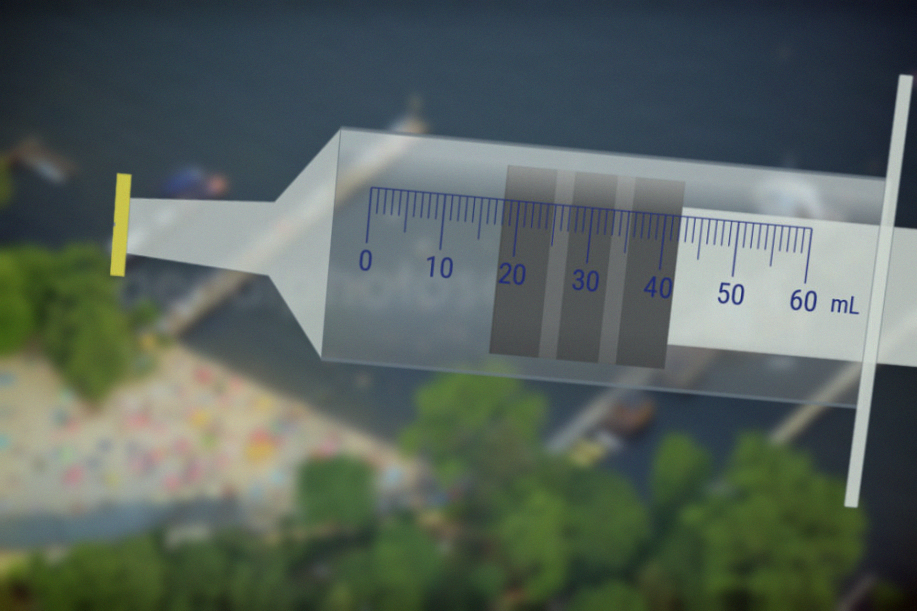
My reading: 18 mL
